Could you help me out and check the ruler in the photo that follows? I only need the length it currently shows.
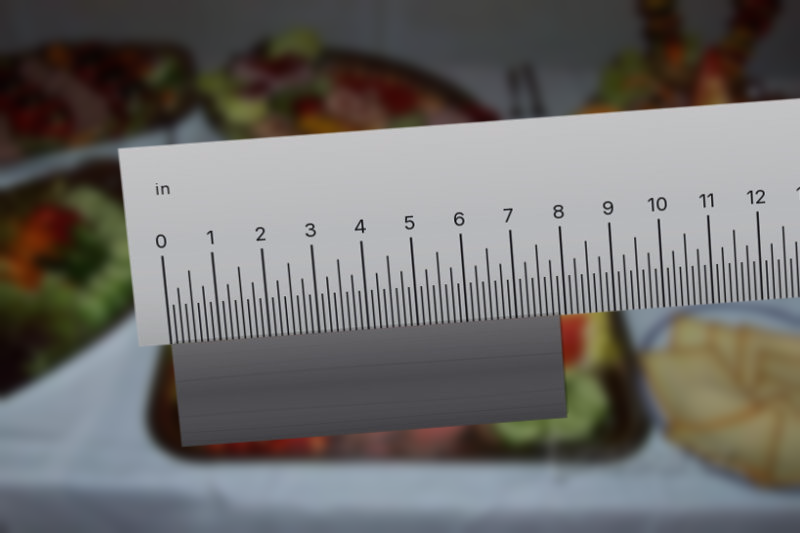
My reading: 7.875 in
